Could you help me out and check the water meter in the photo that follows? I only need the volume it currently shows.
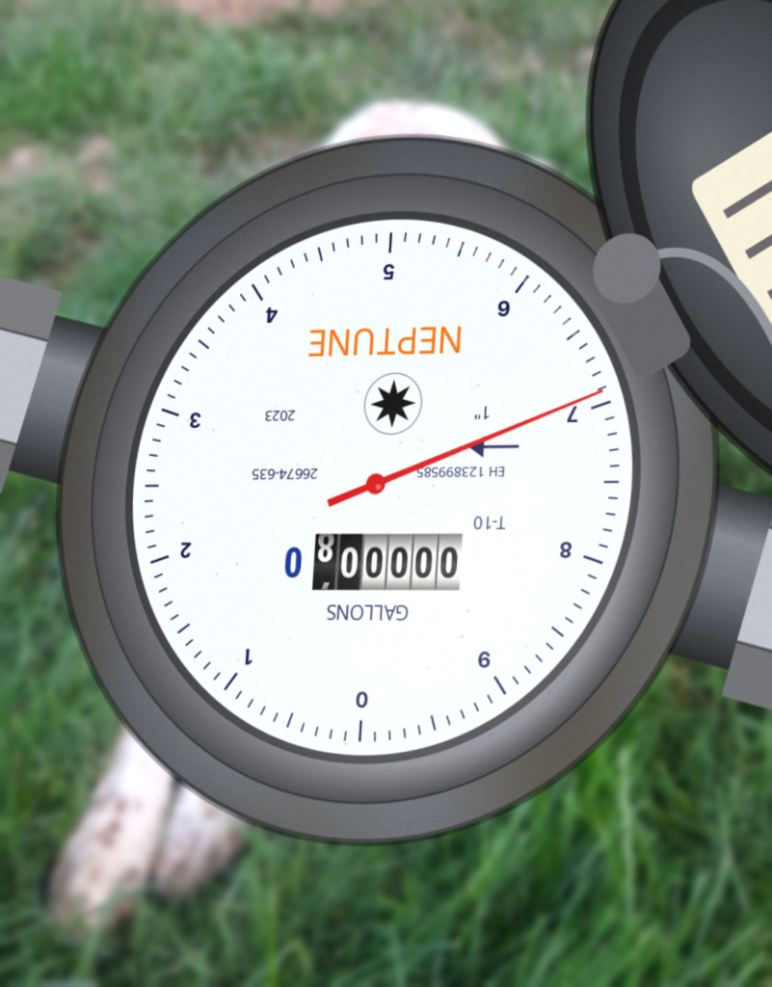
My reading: 76.9 gal
